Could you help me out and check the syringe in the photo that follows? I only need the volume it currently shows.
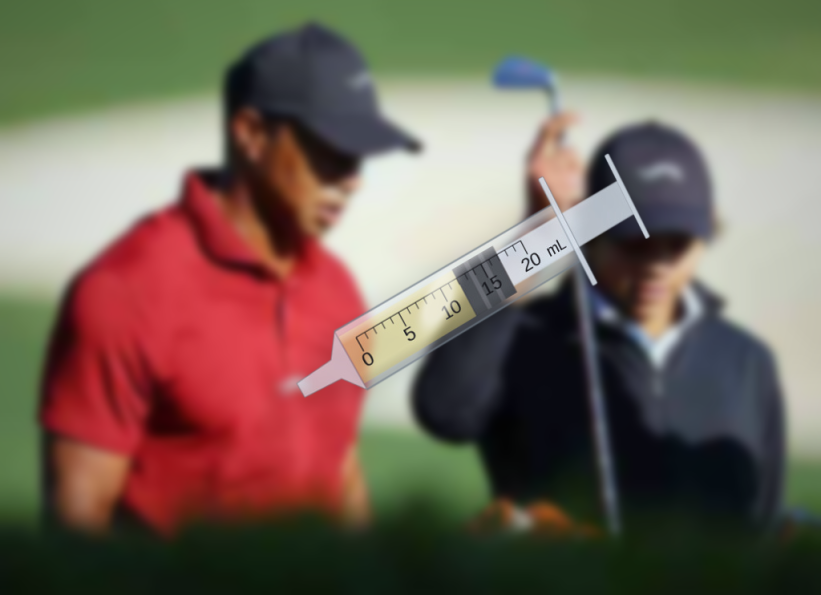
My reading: 12 mL
